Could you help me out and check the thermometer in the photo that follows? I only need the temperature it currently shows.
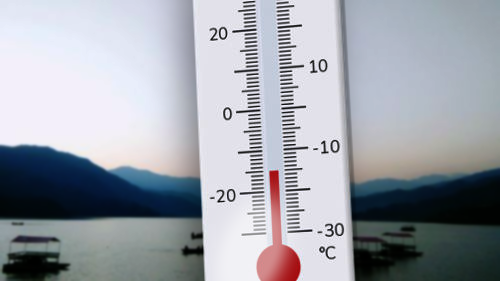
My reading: -15 °C
